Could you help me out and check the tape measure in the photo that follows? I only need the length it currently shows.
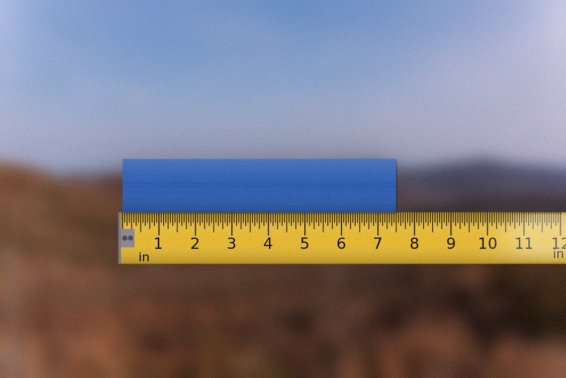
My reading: 7.5 in
